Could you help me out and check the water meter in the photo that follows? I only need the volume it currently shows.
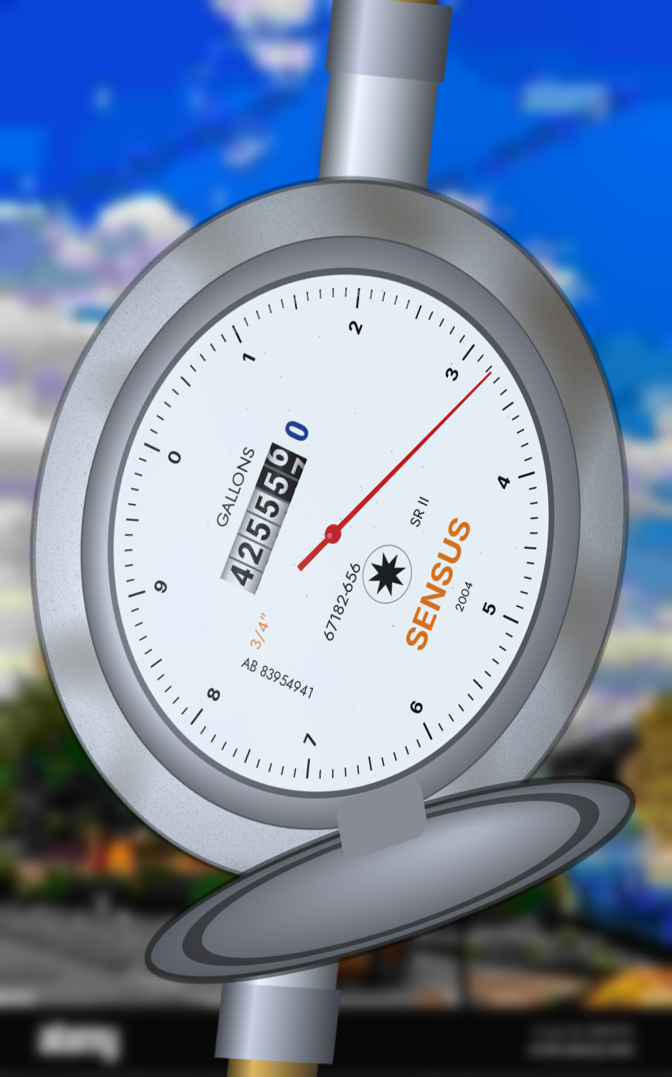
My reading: 4255563.2 gal
